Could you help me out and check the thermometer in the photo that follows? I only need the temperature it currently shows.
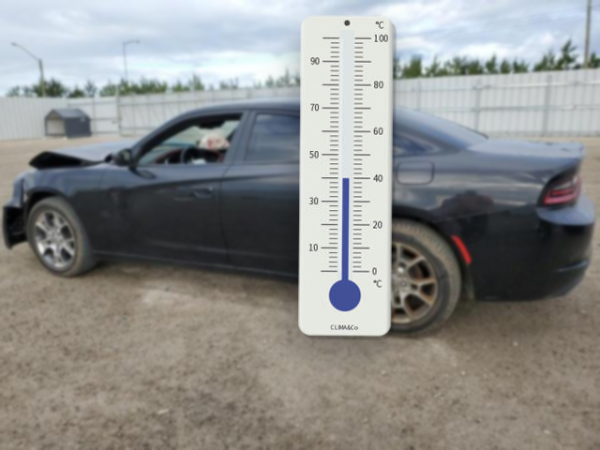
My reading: 40 °C
